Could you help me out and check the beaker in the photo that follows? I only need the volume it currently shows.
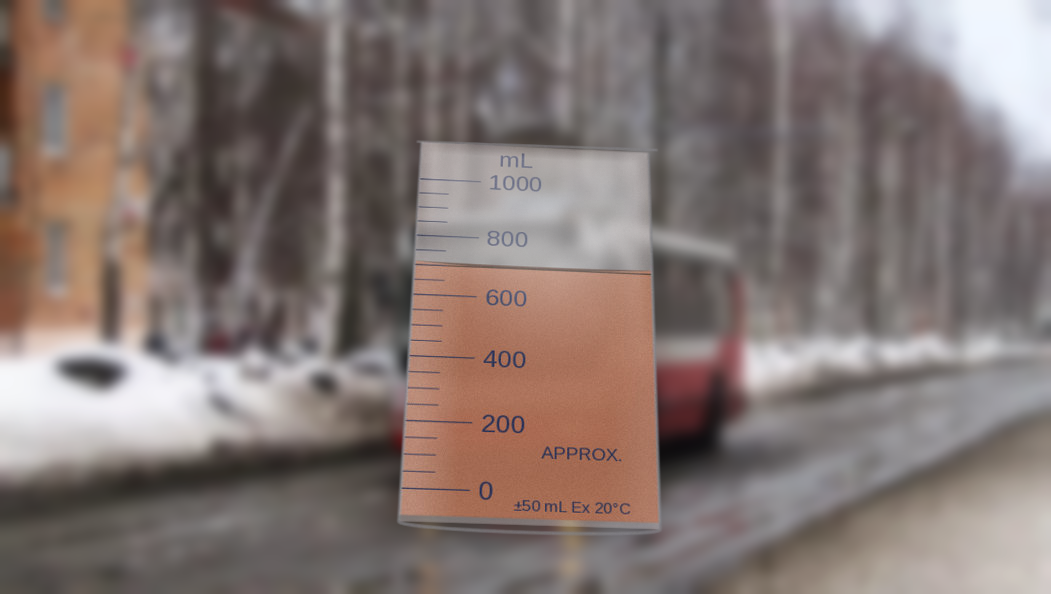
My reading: 700 mL
